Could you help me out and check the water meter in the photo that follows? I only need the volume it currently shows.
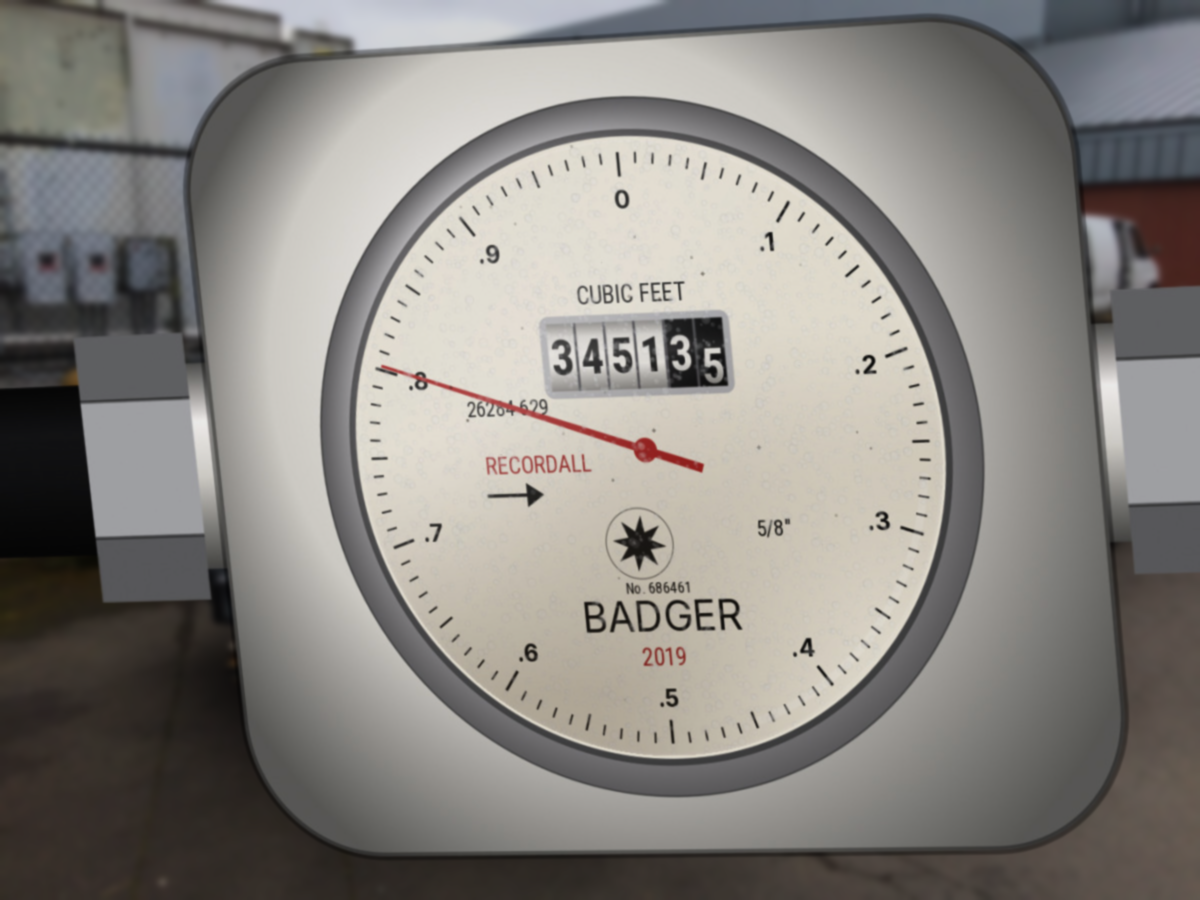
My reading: 345134.80 ft³
